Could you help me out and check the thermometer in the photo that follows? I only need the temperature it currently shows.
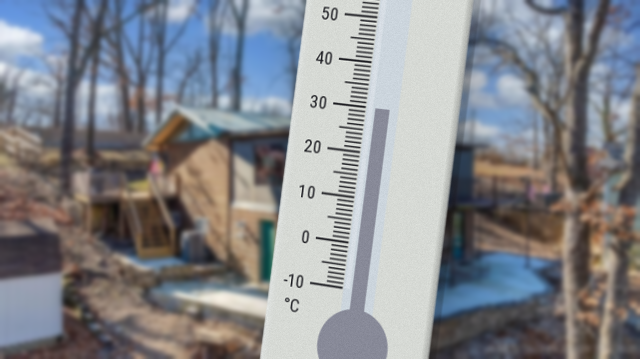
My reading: 30 °C
